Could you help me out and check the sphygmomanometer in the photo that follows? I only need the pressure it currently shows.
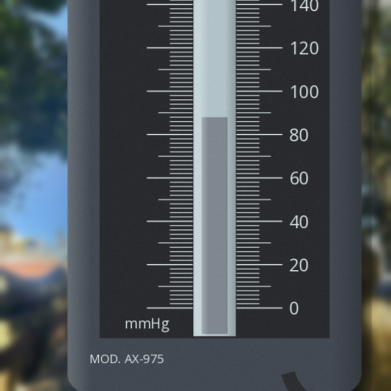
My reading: 88 mmHg
